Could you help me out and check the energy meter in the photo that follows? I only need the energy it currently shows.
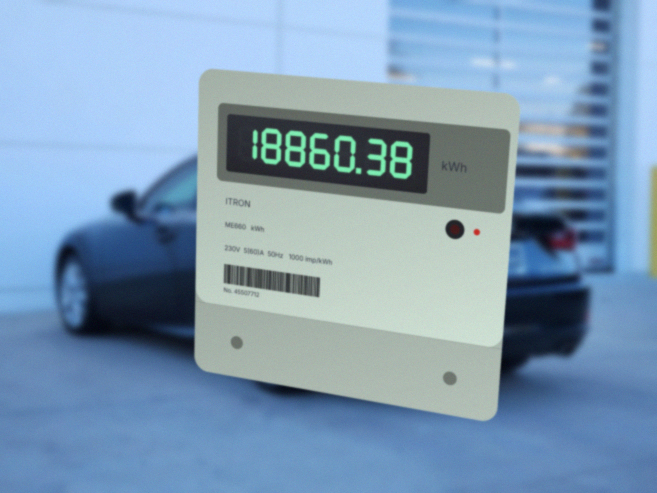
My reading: 18860.38 kWh
